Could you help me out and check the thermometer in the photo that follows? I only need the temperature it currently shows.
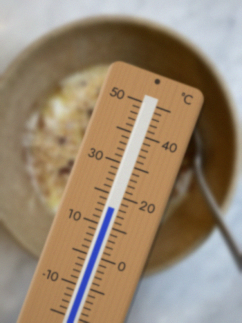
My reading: 16 °C
